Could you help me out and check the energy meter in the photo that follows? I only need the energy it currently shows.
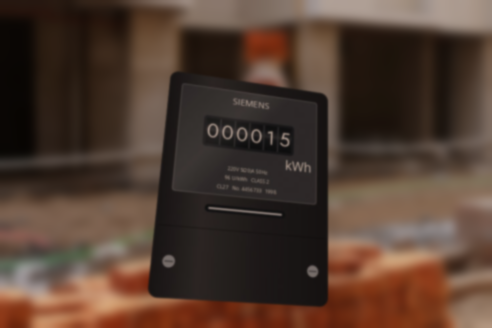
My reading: 15 kWh
